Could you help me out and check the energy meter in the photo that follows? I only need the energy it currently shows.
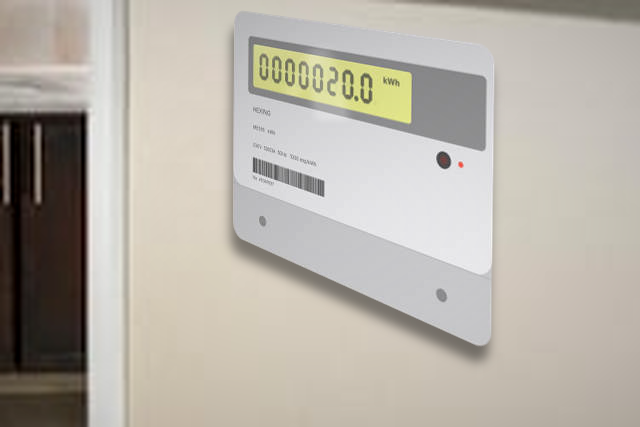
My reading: 20.0 kWh
